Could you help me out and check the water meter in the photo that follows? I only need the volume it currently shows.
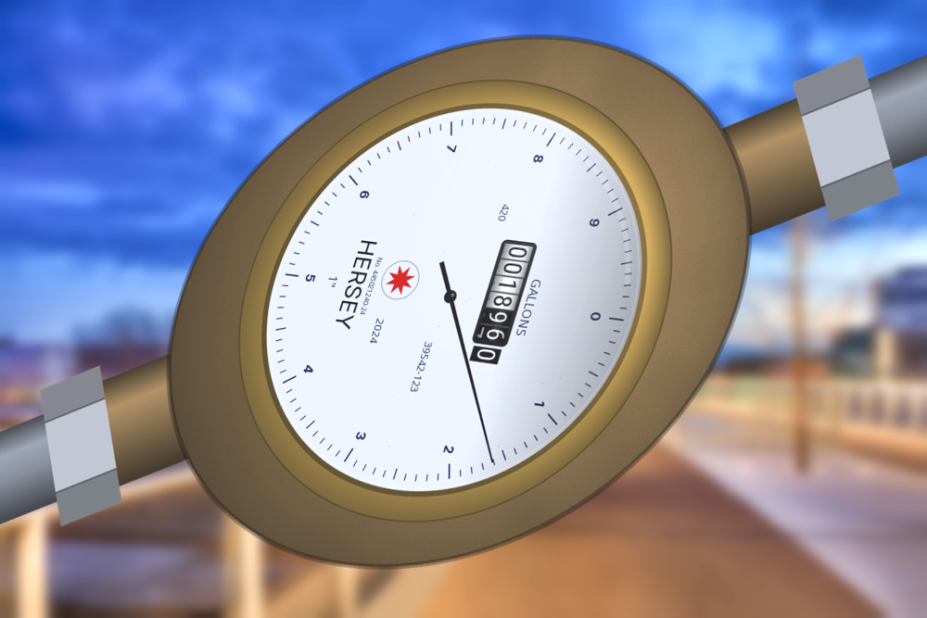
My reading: 18961.6 gal
